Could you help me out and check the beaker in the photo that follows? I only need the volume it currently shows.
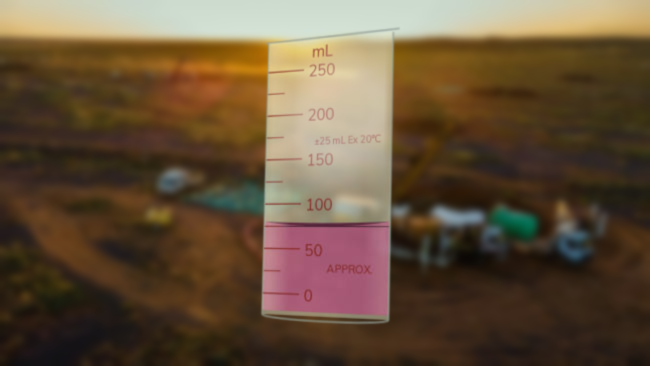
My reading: 75 mL
